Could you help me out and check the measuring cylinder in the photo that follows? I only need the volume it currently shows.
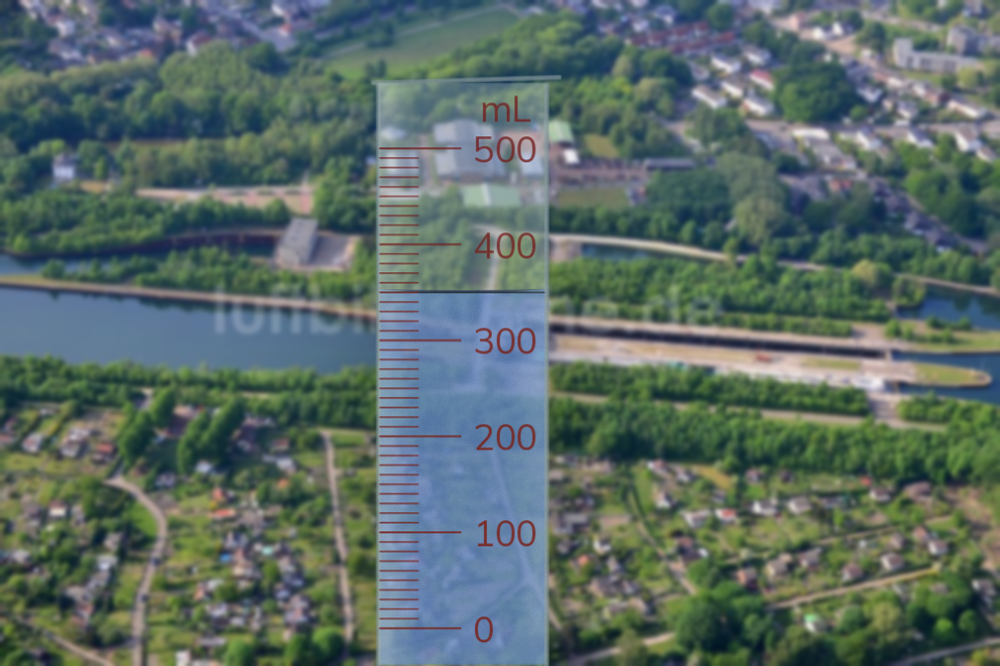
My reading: 350 mL
